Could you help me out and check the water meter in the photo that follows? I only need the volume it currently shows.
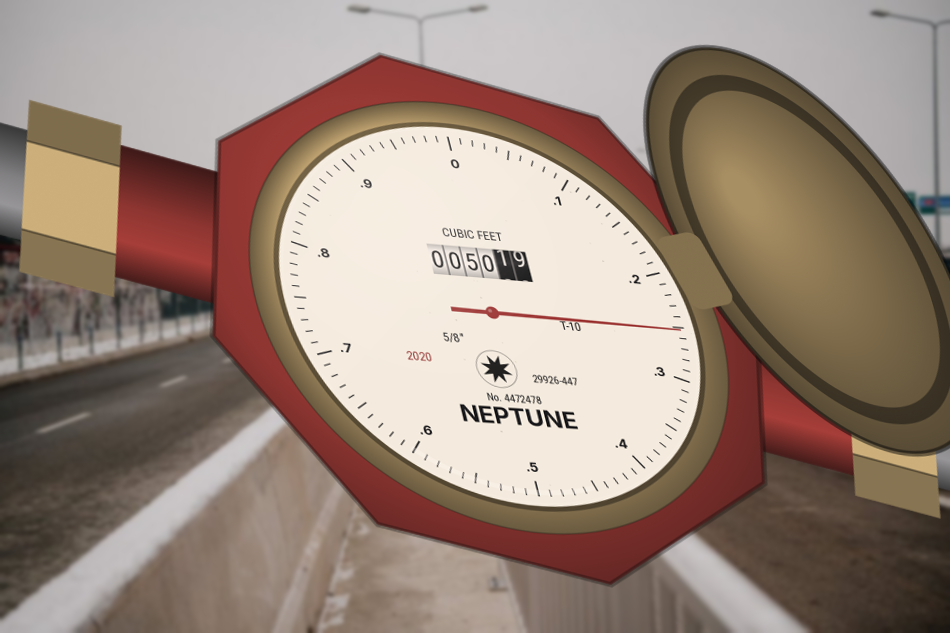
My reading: 5019.25 ft³
